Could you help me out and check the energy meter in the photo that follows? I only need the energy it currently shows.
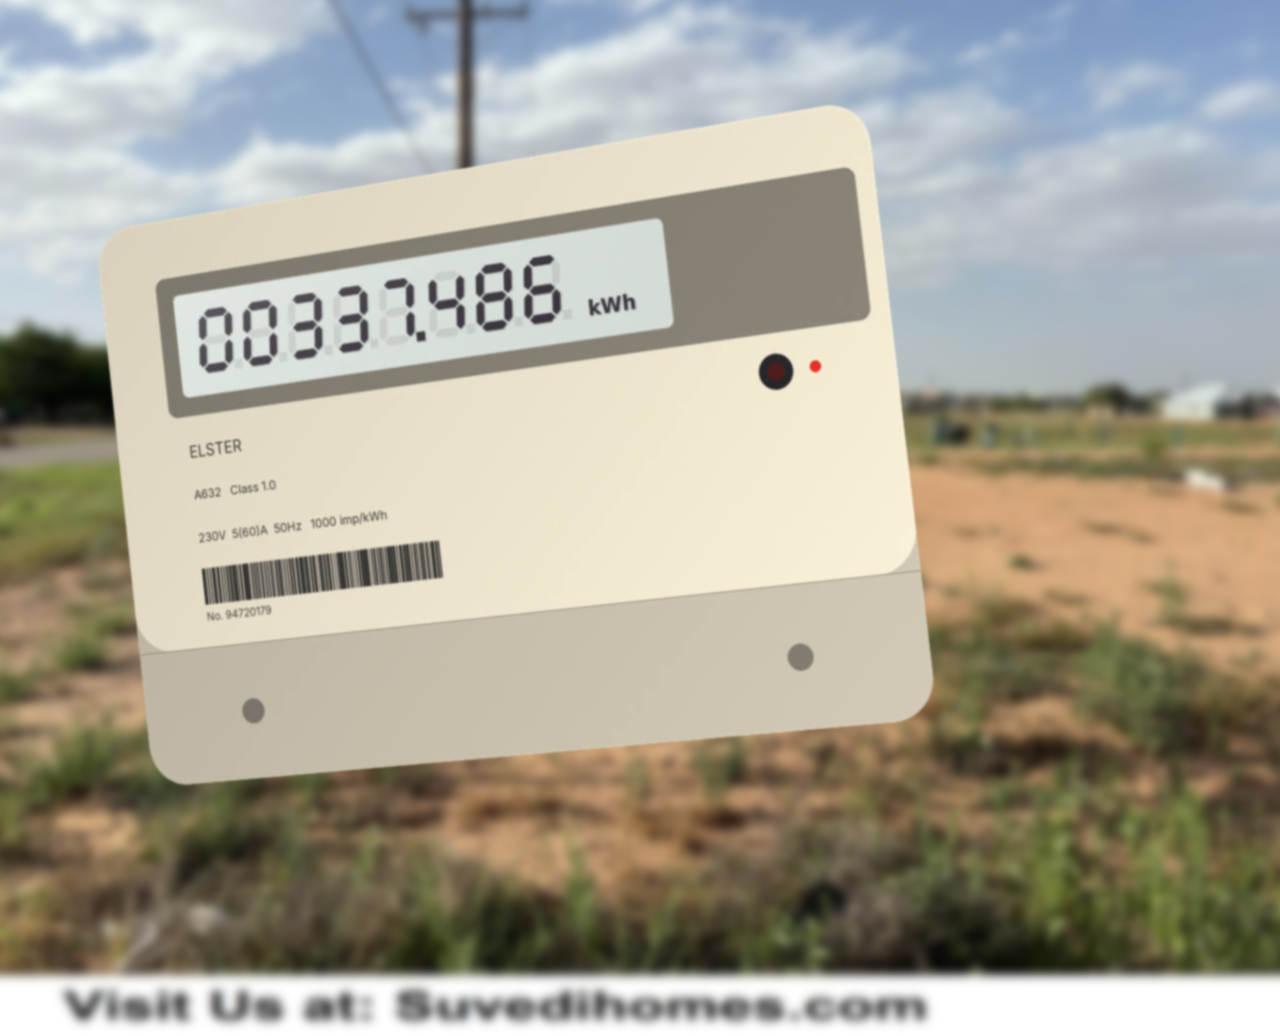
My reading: 337.486 kWh
